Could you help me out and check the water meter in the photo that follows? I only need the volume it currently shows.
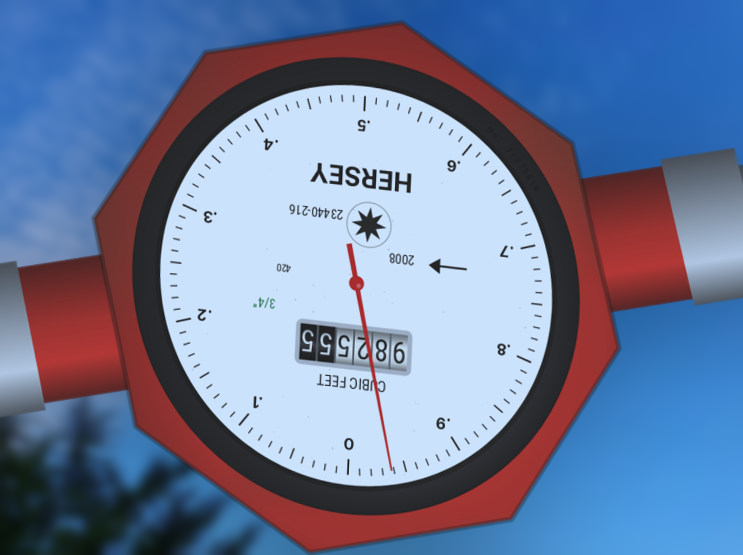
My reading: 982554.96 ft³
